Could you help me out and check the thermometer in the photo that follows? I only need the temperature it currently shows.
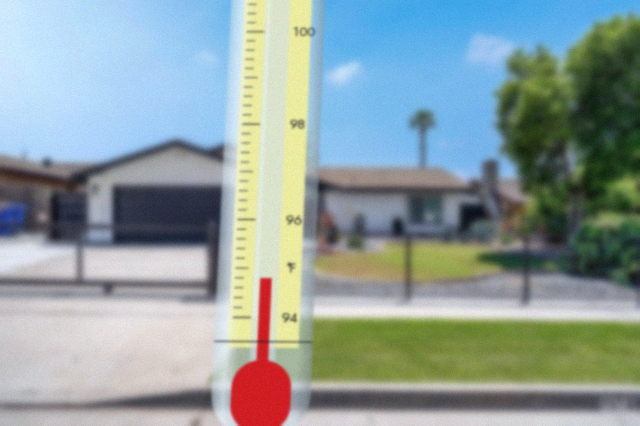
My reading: 94.8 °F
